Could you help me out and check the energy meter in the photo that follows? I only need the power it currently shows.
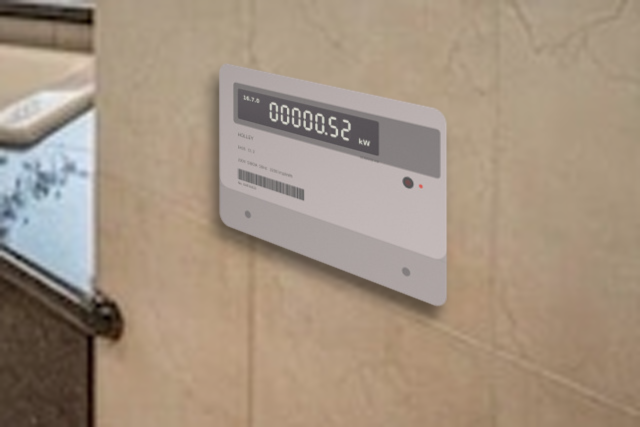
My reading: 0.52 kW
